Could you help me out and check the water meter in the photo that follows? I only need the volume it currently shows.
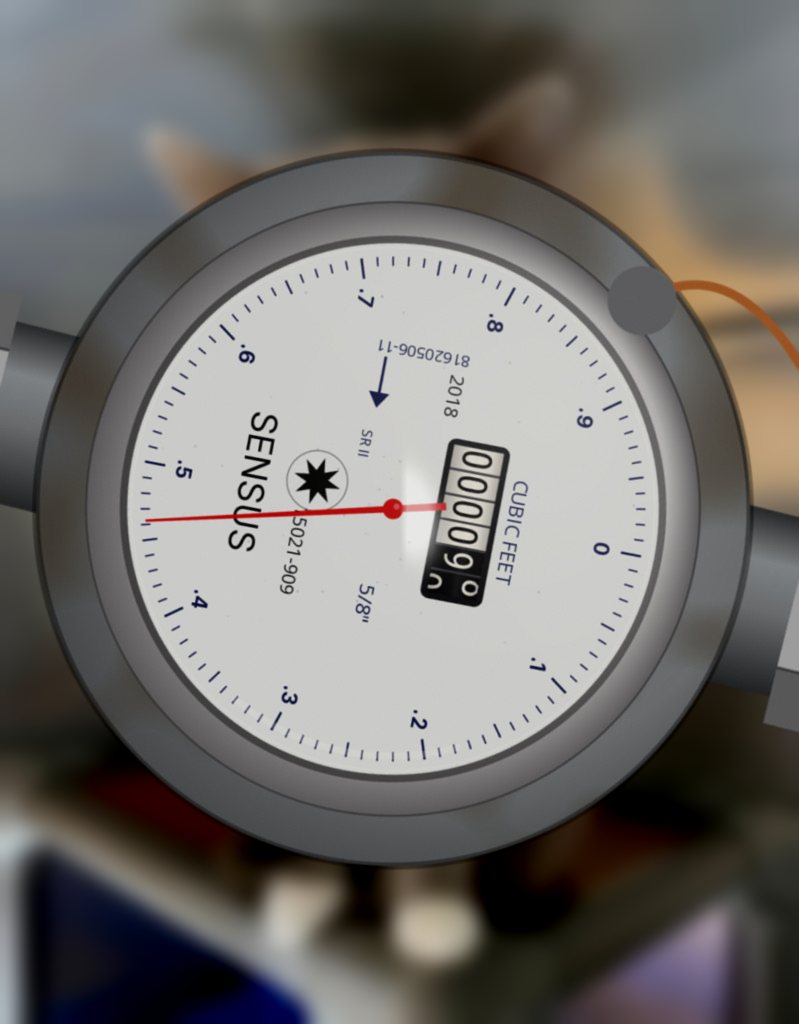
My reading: 98.46 ft³
